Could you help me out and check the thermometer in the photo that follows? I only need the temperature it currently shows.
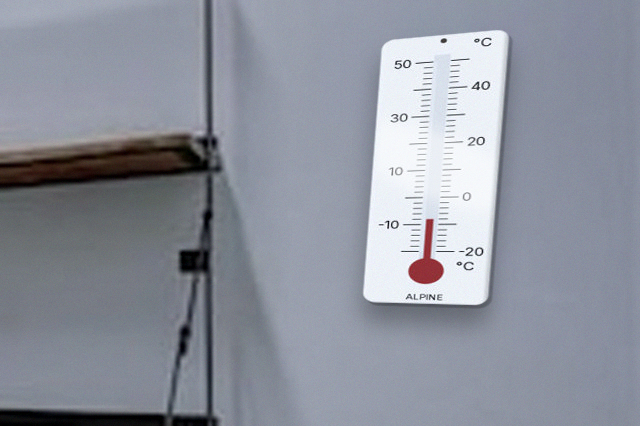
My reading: -8 °C
